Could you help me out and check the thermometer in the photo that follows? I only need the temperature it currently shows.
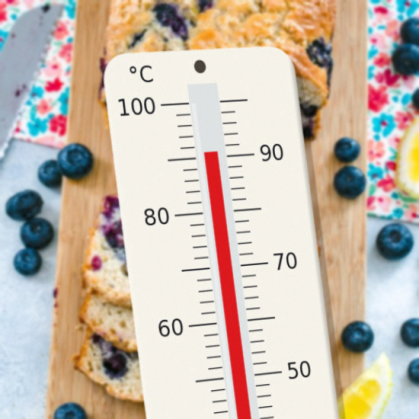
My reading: 91 °C
